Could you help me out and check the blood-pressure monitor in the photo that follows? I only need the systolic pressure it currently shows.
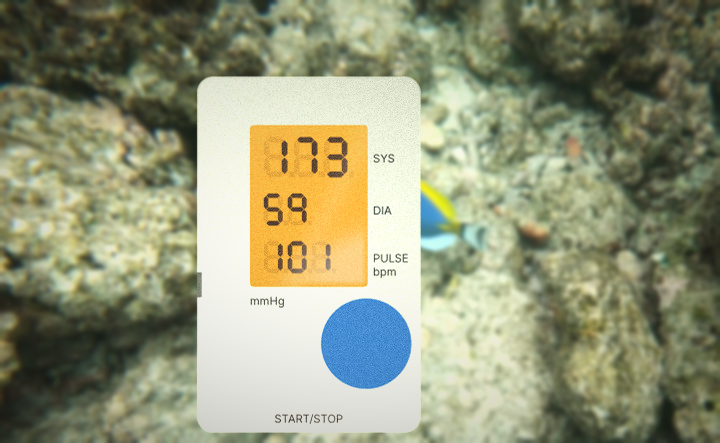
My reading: 173 mmHg
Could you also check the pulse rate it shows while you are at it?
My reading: 101 bpm
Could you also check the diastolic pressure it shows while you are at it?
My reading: 59 mmHg
